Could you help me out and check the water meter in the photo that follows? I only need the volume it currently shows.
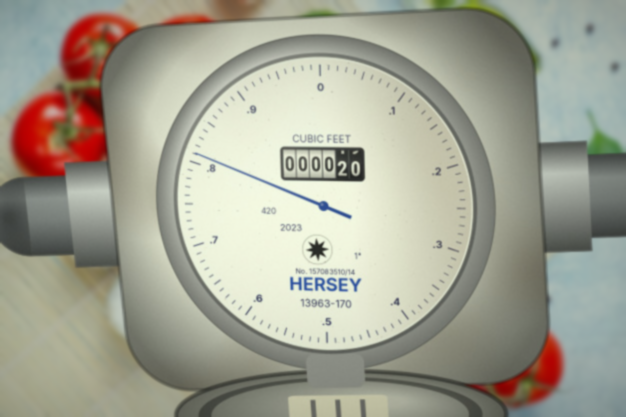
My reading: 19.81 ft³
